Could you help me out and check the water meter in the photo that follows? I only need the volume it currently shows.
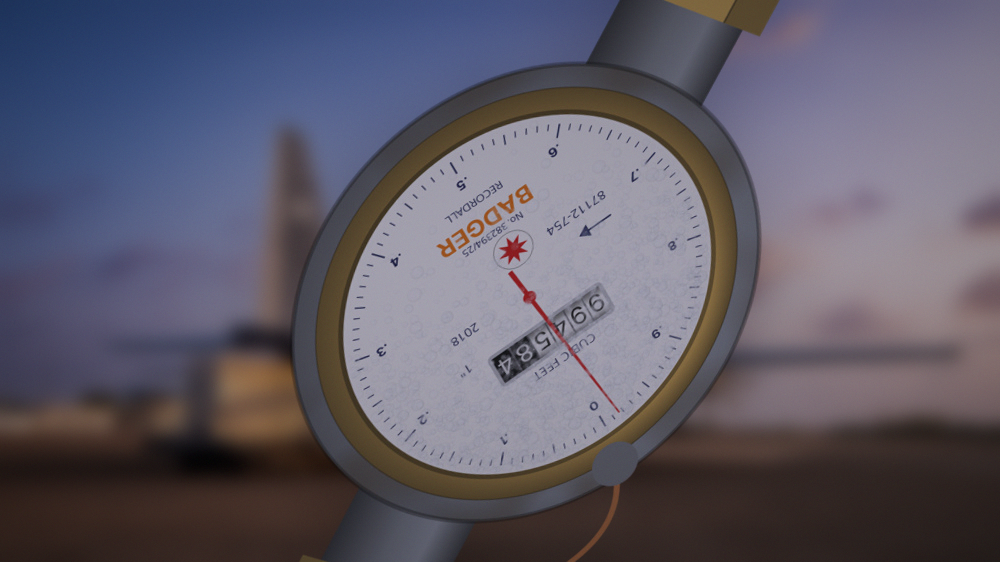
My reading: 994583.98 ft³
